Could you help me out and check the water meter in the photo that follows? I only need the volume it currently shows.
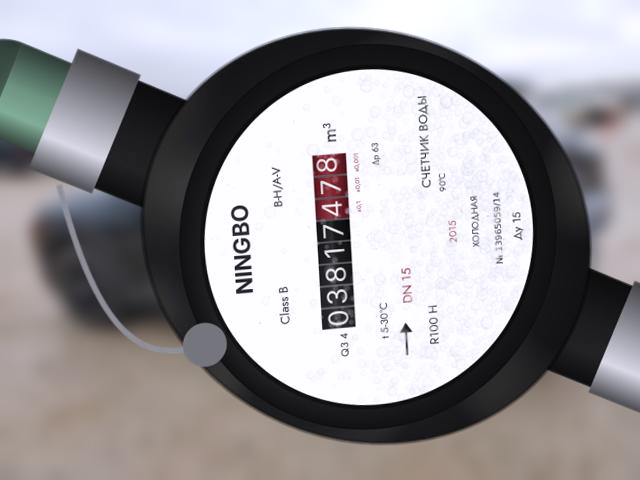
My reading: 3817.478 m³
